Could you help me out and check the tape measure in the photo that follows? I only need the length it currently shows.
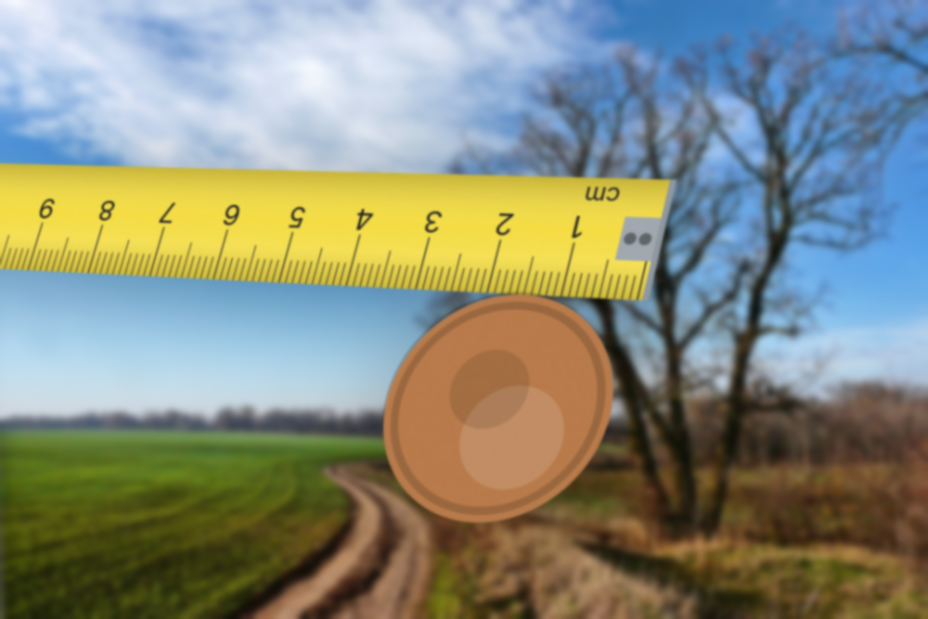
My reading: 3 cm
